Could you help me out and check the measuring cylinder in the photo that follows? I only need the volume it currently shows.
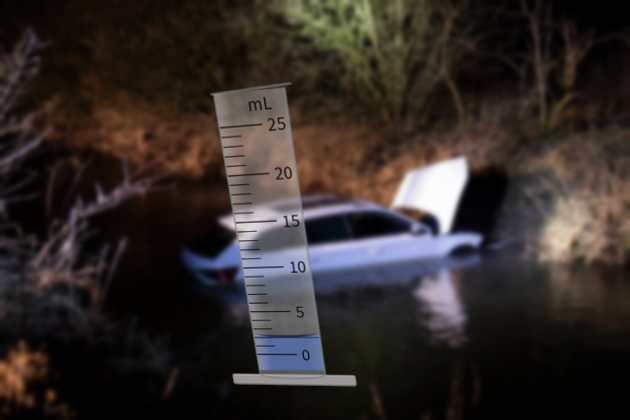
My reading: 2 mL
